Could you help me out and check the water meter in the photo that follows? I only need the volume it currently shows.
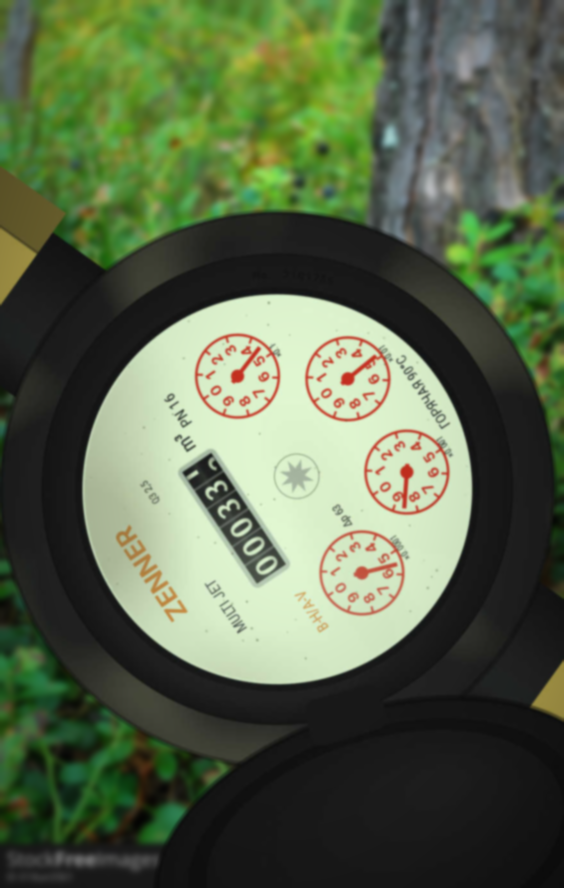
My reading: 331.4485 m³
